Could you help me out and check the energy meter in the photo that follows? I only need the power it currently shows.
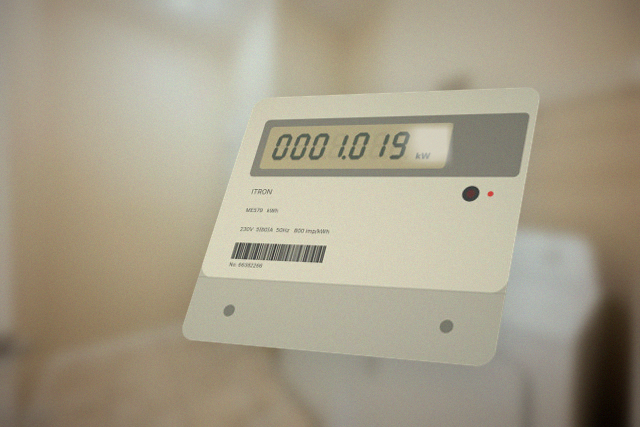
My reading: 1.019 kW
